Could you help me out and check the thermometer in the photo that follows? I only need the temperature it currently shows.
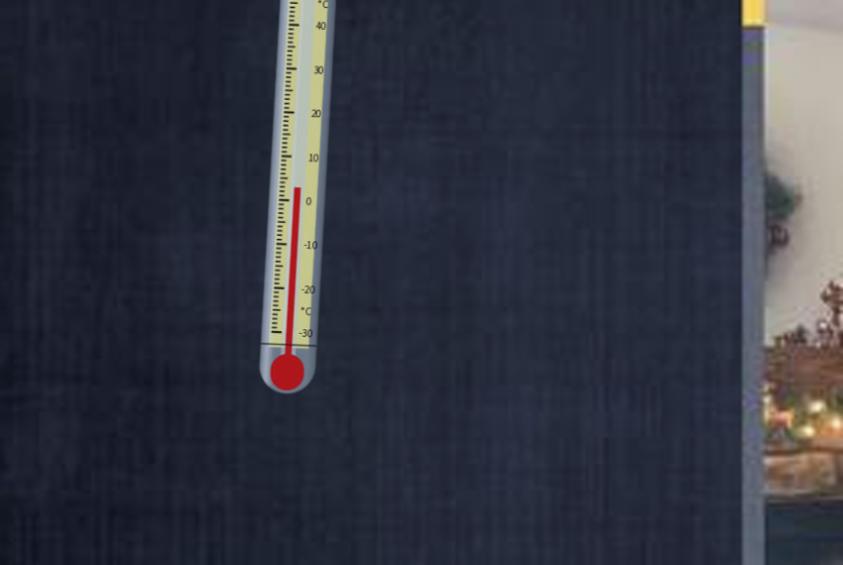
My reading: 3 °C
